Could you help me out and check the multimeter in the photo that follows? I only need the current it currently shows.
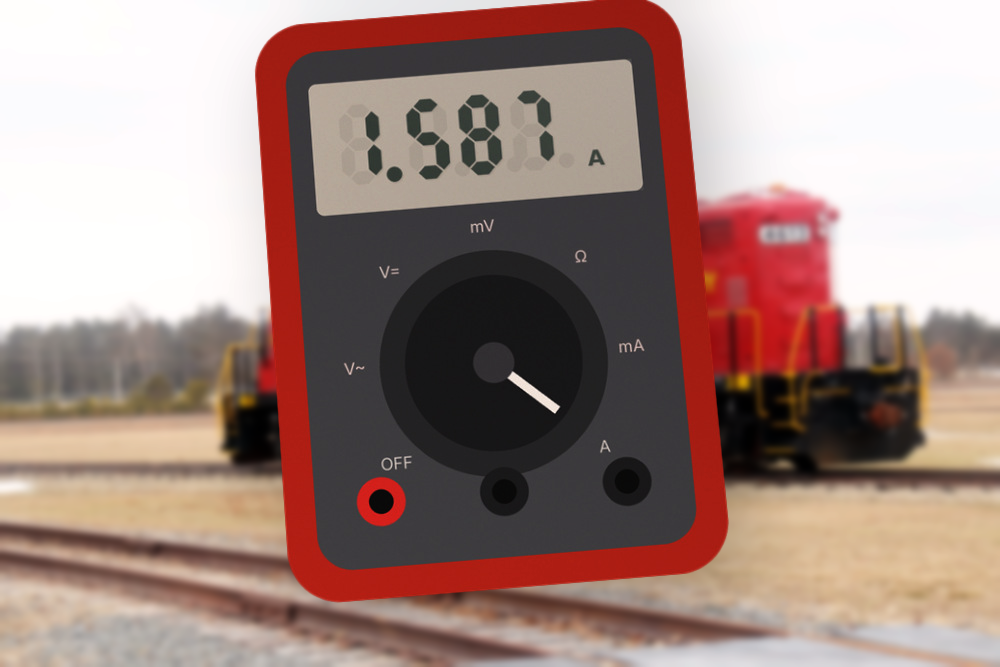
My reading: 1.587 A
